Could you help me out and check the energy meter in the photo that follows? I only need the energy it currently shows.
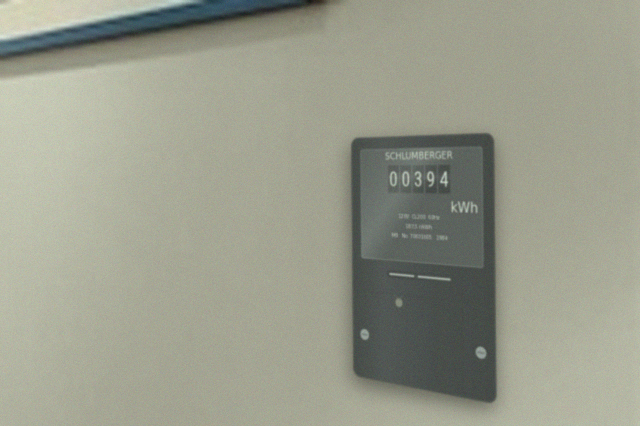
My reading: 394 kWh
